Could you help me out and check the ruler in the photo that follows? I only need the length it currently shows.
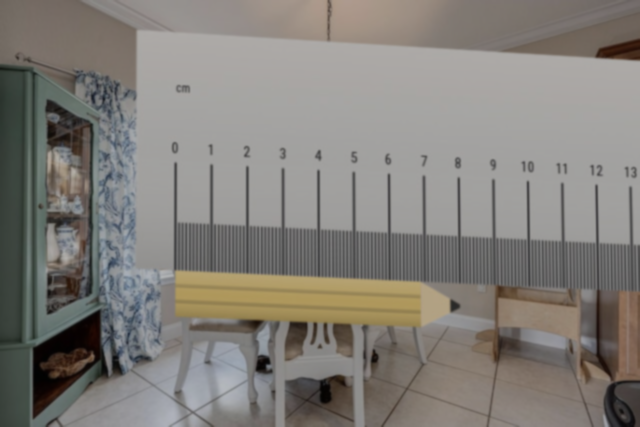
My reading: 8 cm
